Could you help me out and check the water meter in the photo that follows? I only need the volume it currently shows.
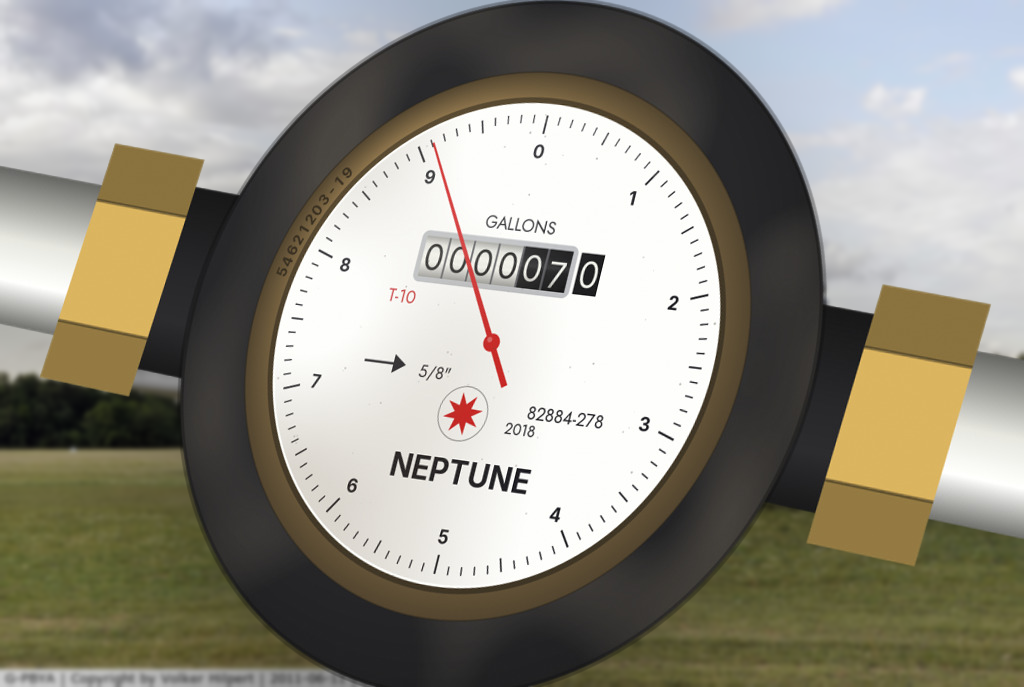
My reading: 69.1 gal
